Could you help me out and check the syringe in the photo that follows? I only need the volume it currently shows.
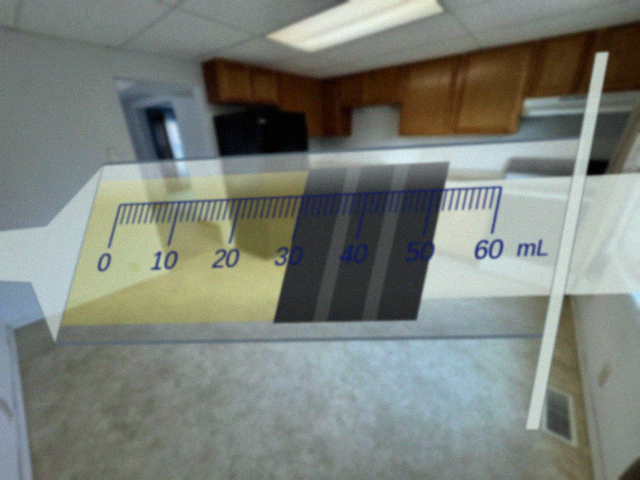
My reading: 30 mL
